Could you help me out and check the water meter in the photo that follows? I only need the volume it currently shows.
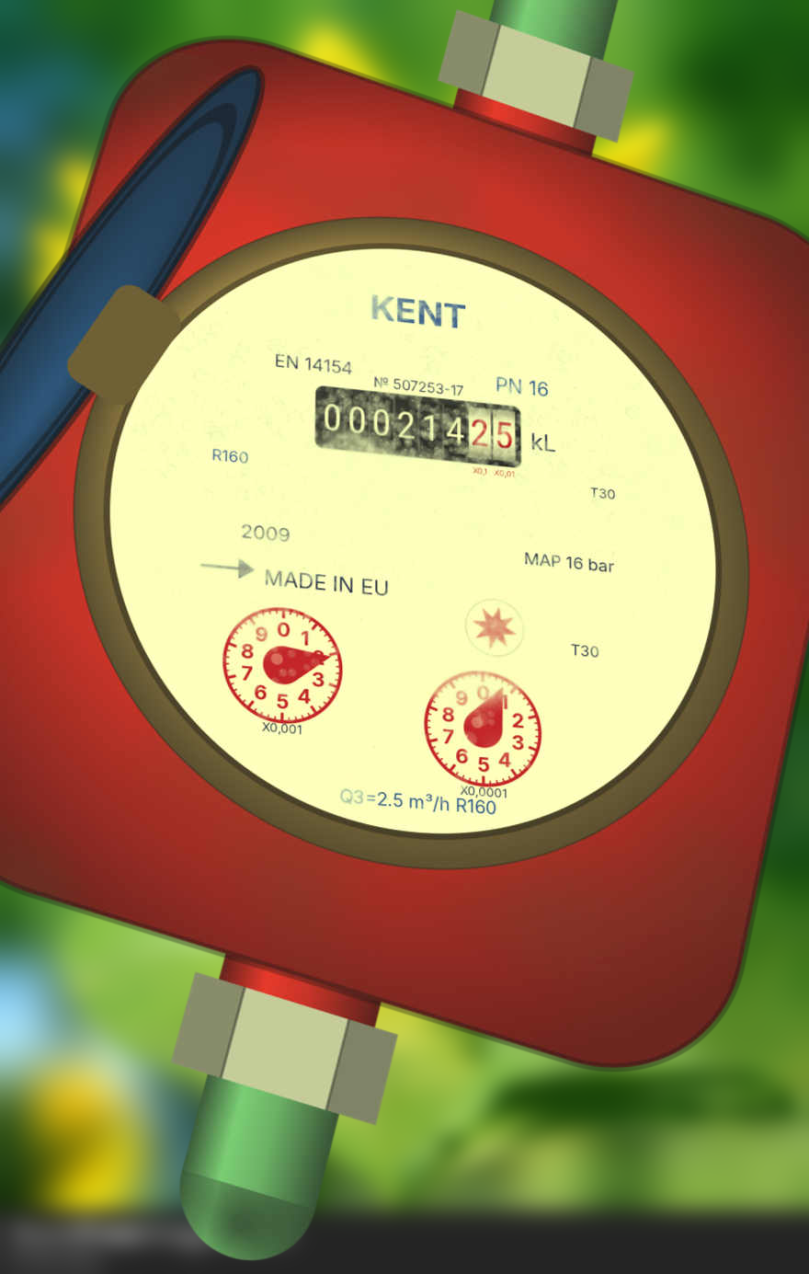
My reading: 214.2520 kL
